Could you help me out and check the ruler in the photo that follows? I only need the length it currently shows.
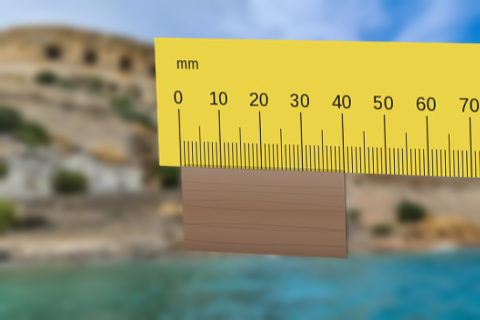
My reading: 40 mm
